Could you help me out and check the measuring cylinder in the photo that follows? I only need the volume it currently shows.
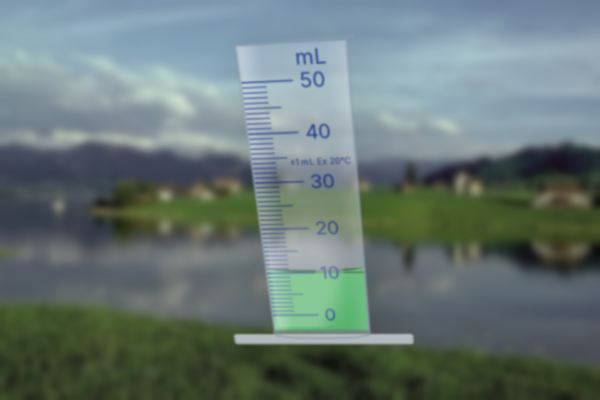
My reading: 10 mL
